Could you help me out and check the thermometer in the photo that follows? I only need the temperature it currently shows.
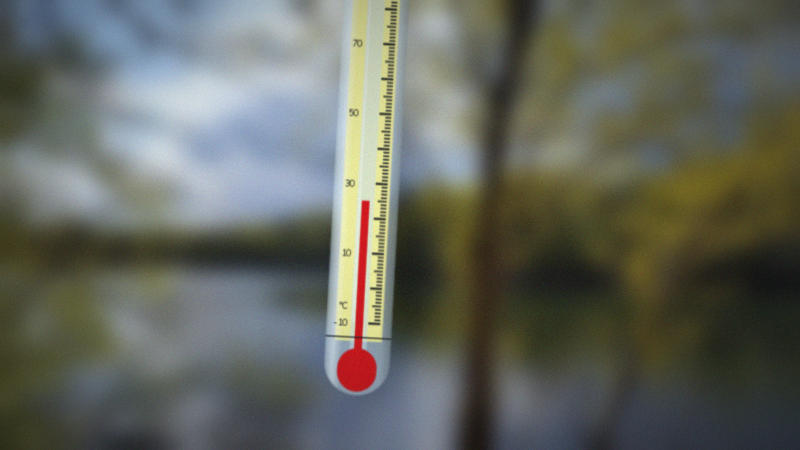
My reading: 25 °C
